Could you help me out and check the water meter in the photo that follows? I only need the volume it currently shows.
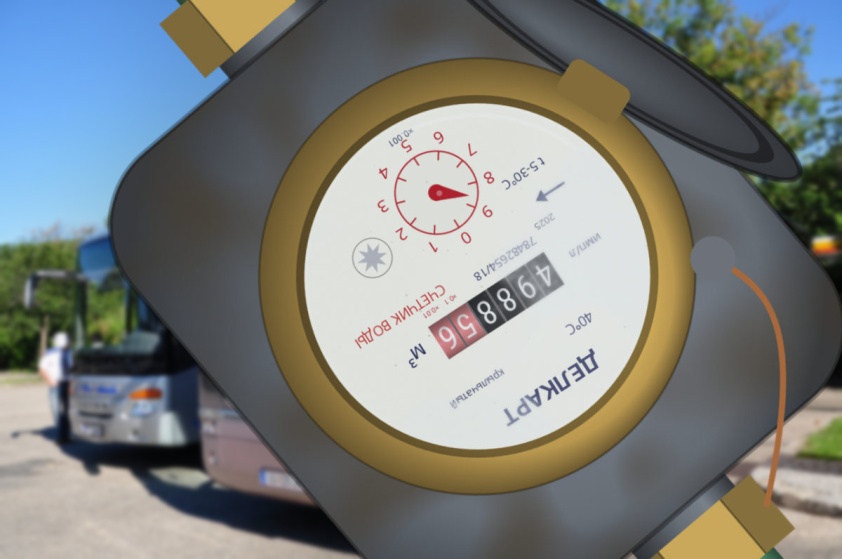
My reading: 4988.568 m³
